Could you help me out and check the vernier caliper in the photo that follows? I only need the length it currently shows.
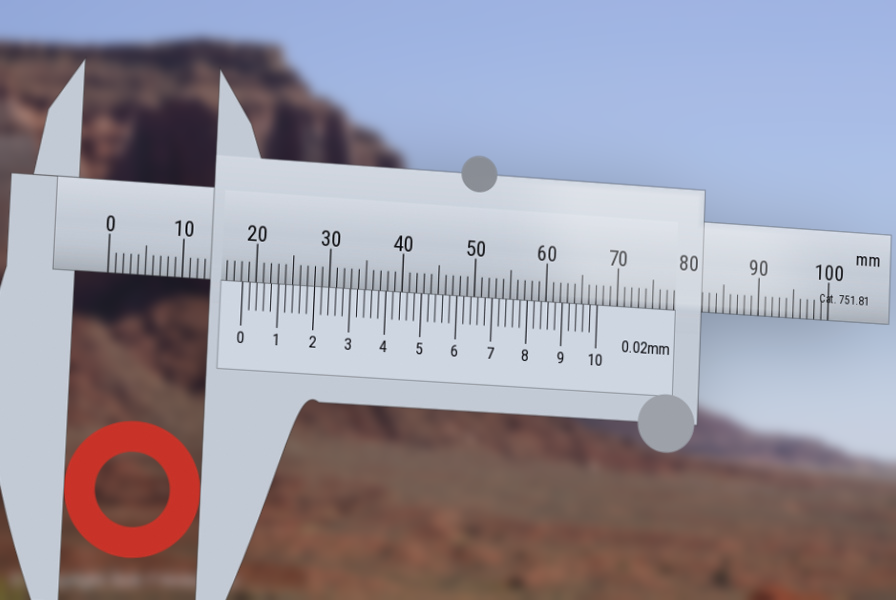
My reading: 18.2 mm
